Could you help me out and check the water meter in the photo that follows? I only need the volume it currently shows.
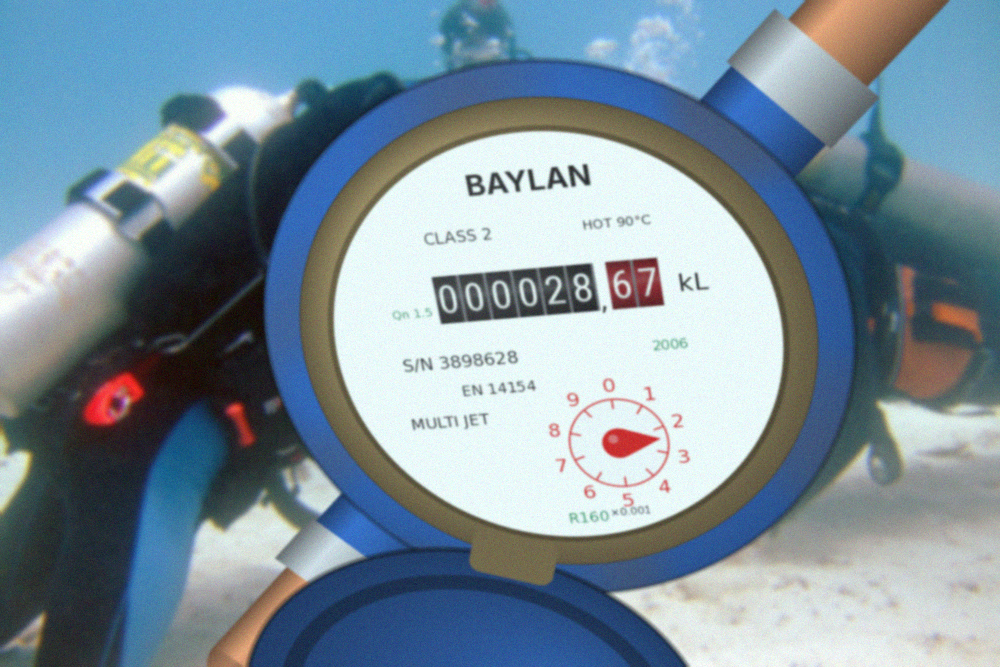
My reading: 28.672 kL
